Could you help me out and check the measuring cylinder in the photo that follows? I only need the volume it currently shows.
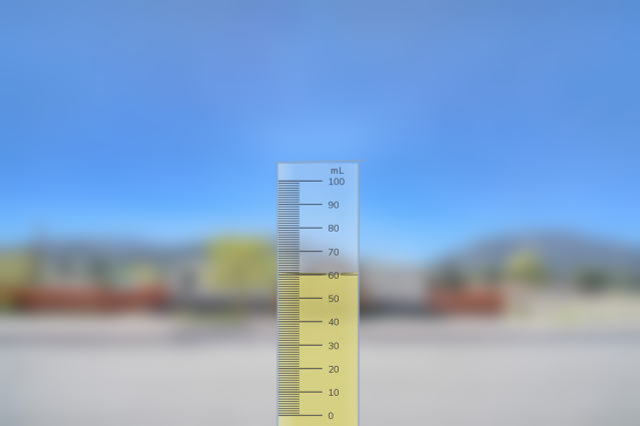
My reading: 60 mL
